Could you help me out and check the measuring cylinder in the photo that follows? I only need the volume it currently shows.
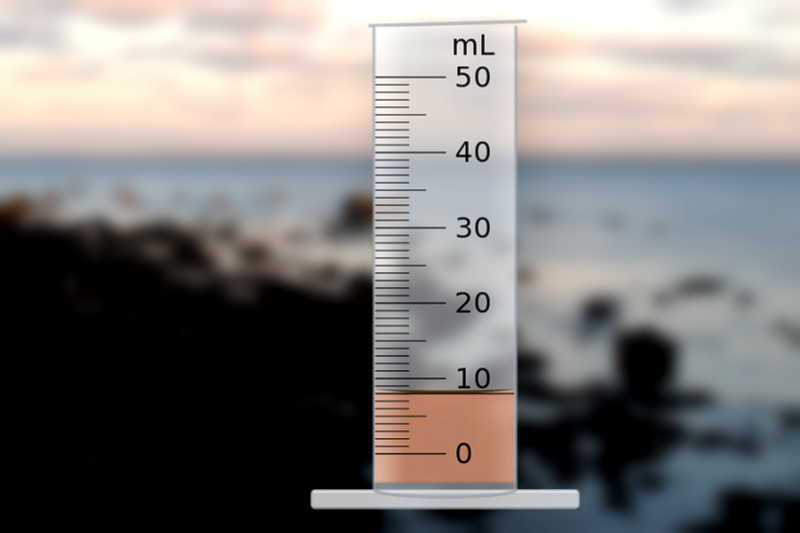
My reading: 8 mL
